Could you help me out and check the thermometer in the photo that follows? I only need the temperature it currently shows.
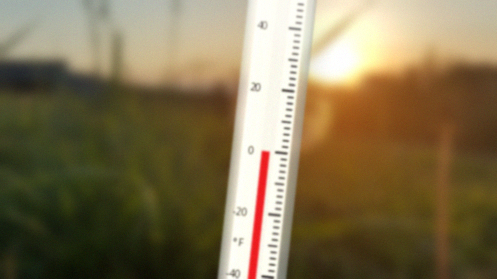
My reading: 0 °F
